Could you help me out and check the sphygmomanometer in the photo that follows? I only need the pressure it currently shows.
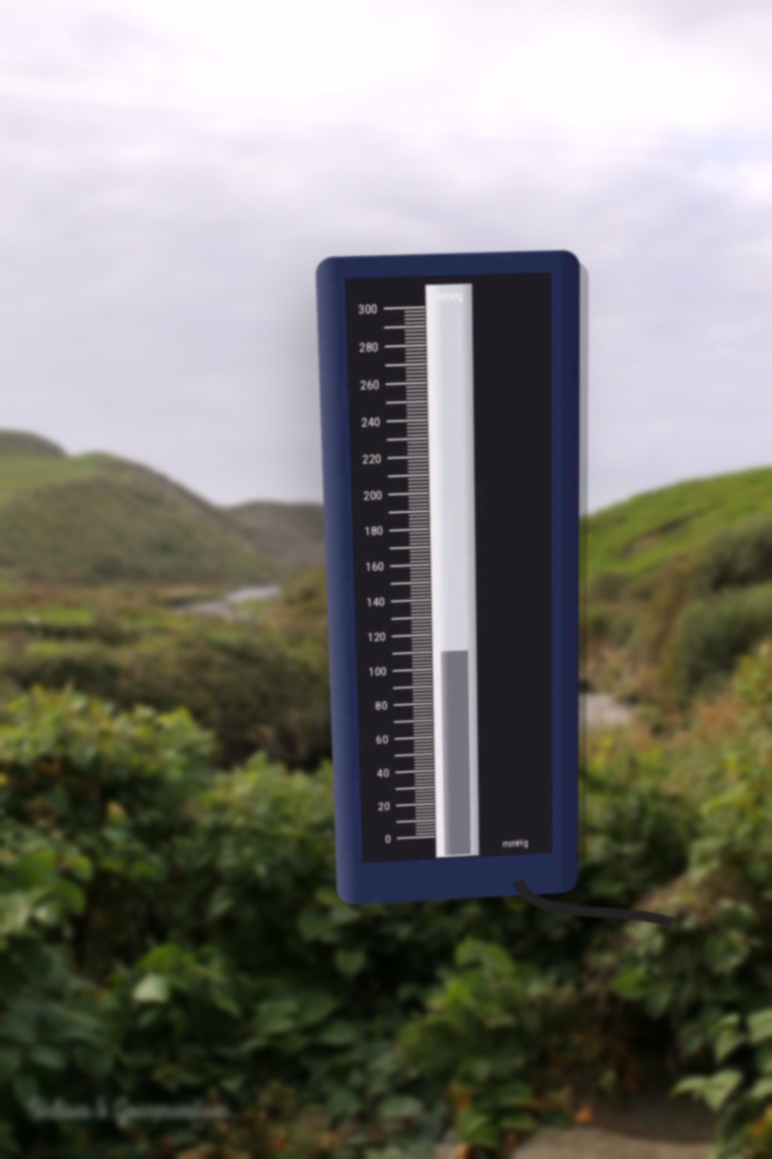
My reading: 110 mmHg
